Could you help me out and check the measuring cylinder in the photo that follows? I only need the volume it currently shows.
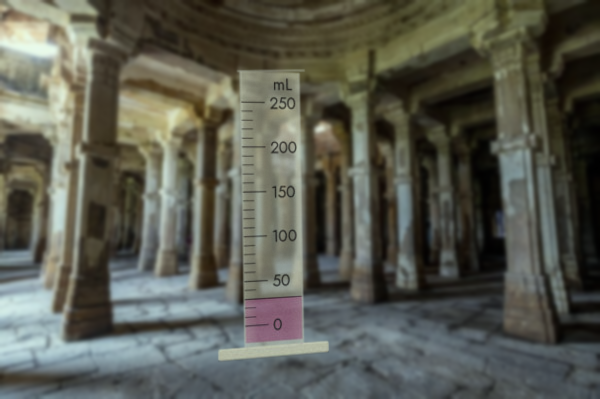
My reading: 30 mL
